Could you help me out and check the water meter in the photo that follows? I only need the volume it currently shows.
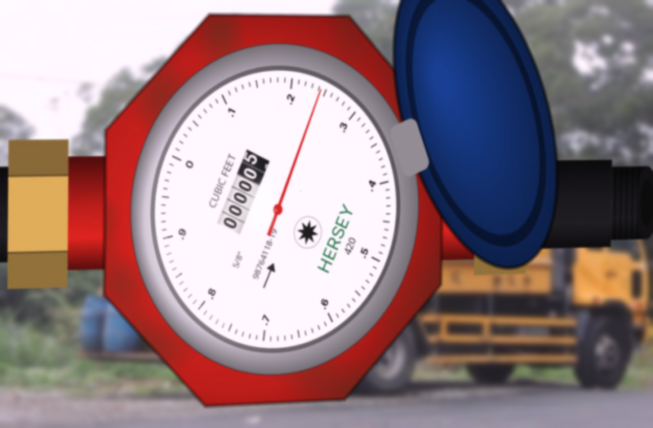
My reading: 5.24 ft³
